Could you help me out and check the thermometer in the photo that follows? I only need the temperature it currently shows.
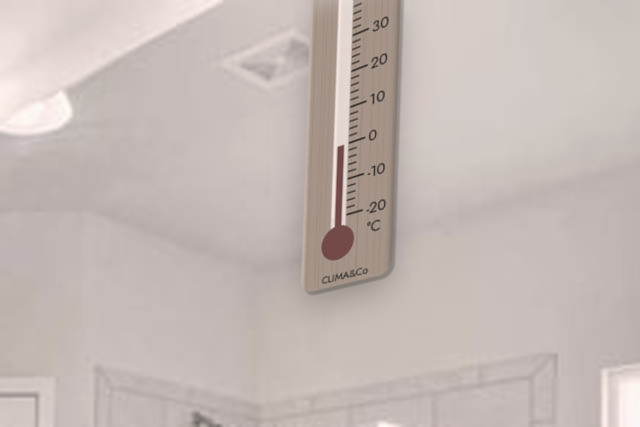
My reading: 0 °C
